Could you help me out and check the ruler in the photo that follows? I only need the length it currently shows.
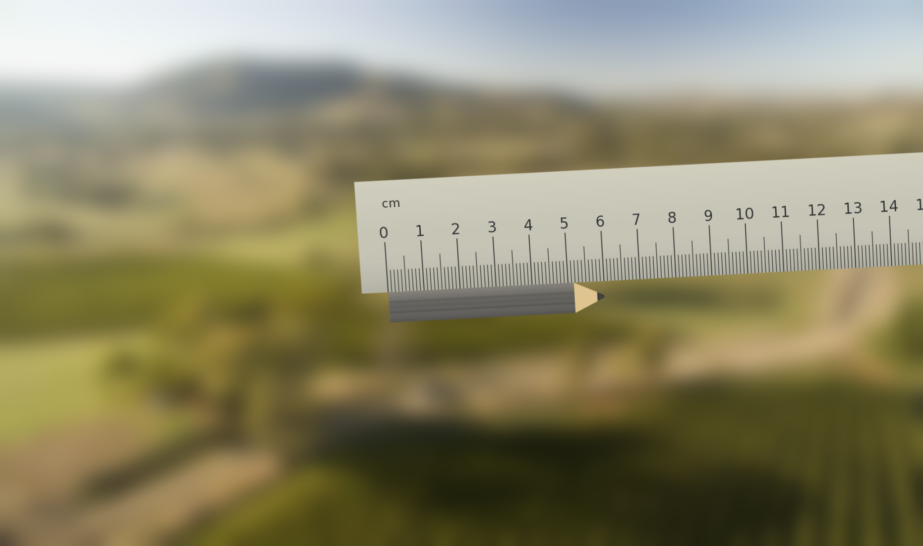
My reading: 6 cm
